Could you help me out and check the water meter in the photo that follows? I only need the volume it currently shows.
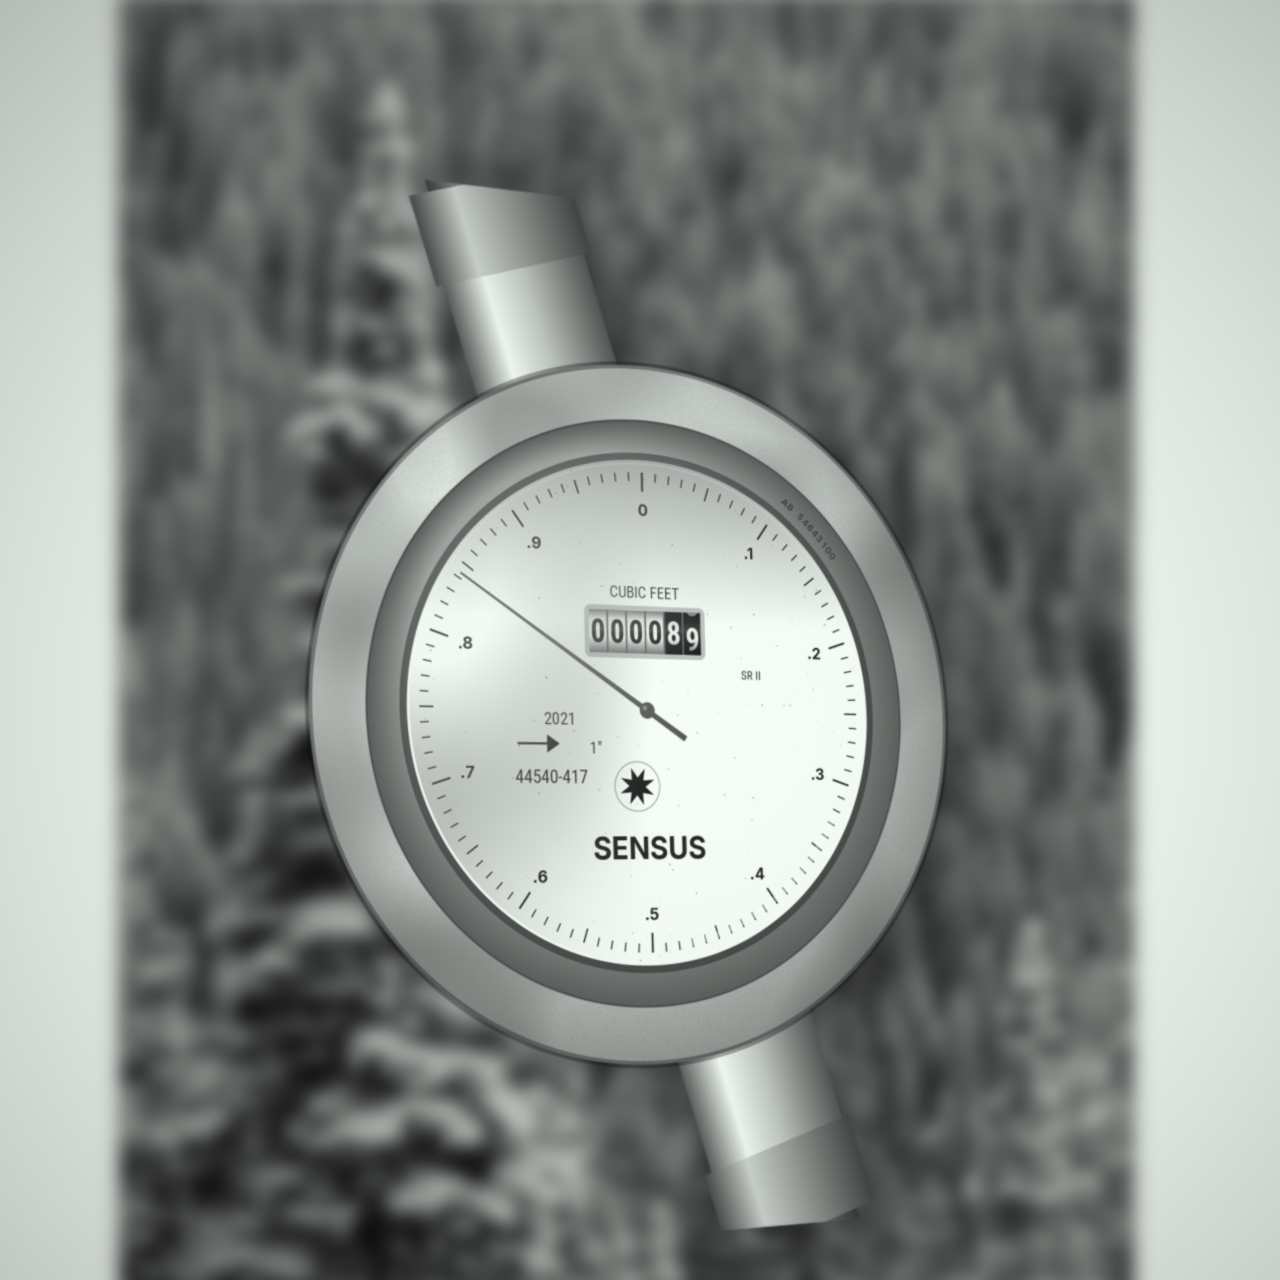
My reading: 88.84 ft³
